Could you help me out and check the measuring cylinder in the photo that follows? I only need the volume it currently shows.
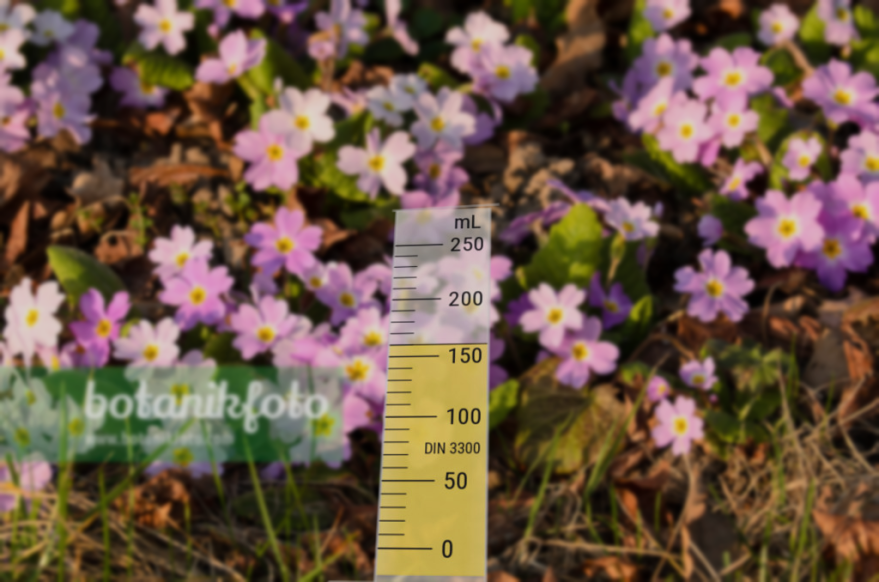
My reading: 160 mL
